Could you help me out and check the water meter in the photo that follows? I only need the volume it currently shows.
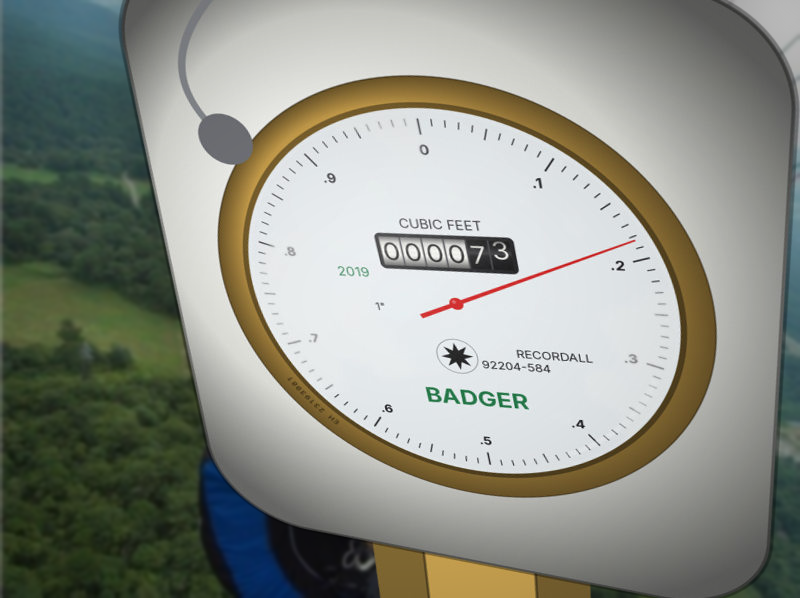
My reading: 73.18 ft³
